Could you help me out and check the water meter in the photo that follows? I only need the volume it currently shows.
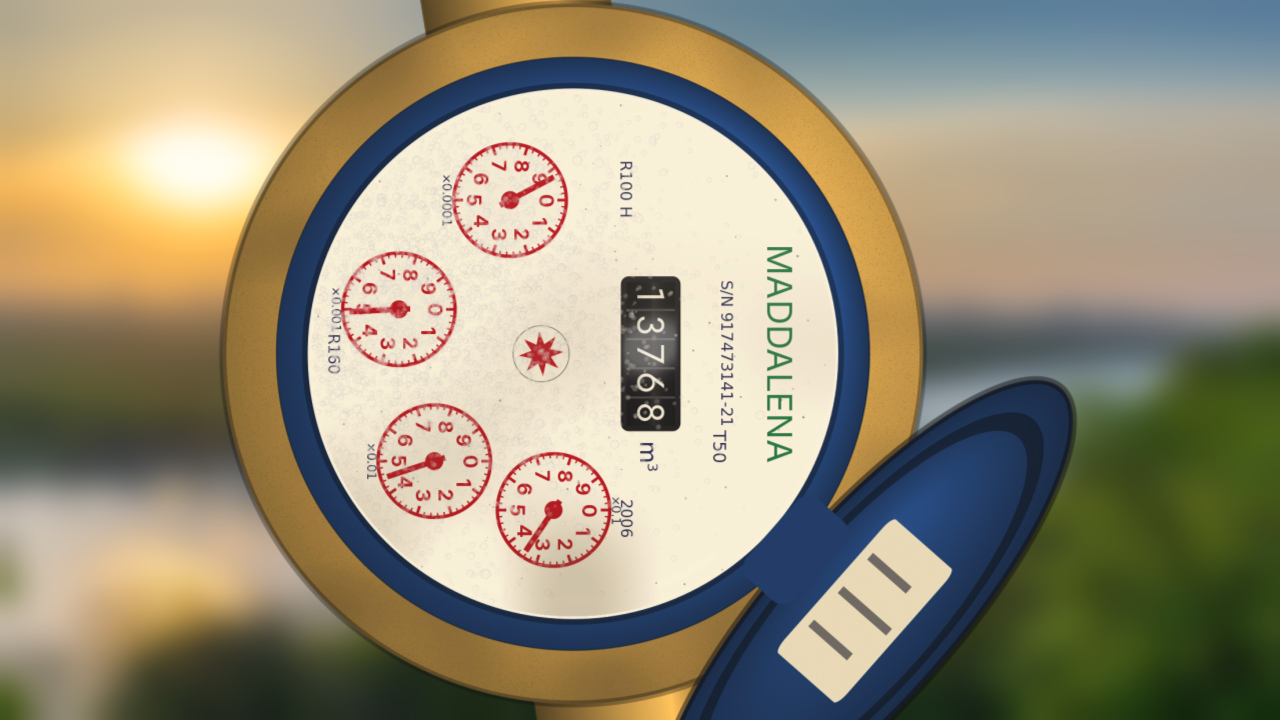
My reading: 13768.3449 m³
